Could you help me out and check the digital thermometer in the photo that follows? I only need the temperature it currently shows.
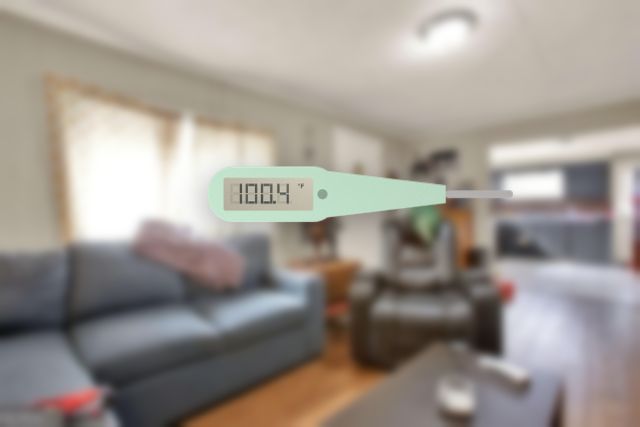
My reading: 100.4 °F
